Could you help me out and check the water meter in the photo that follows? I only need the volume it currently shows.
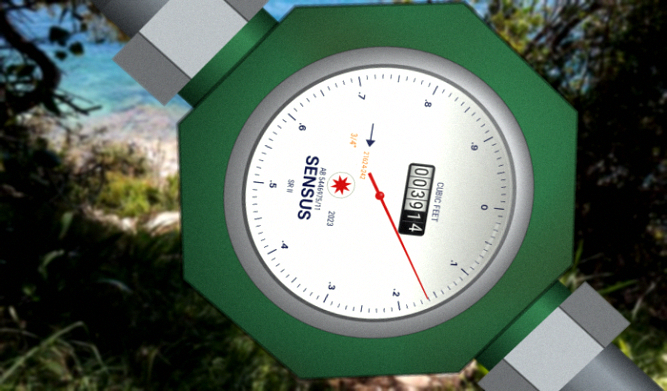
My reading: 3914.16 ft³
